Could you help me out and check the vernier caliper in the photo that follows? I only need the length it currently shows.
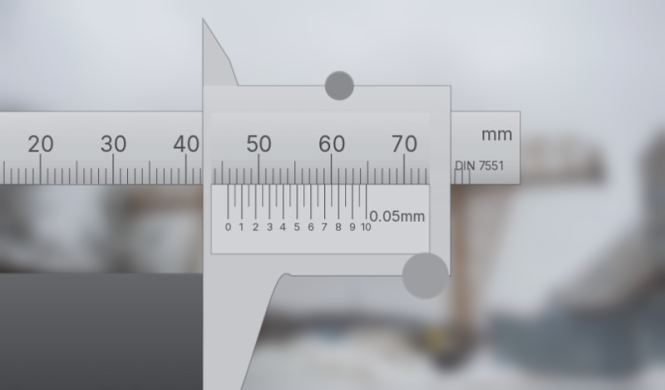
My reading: 45.8 mm
